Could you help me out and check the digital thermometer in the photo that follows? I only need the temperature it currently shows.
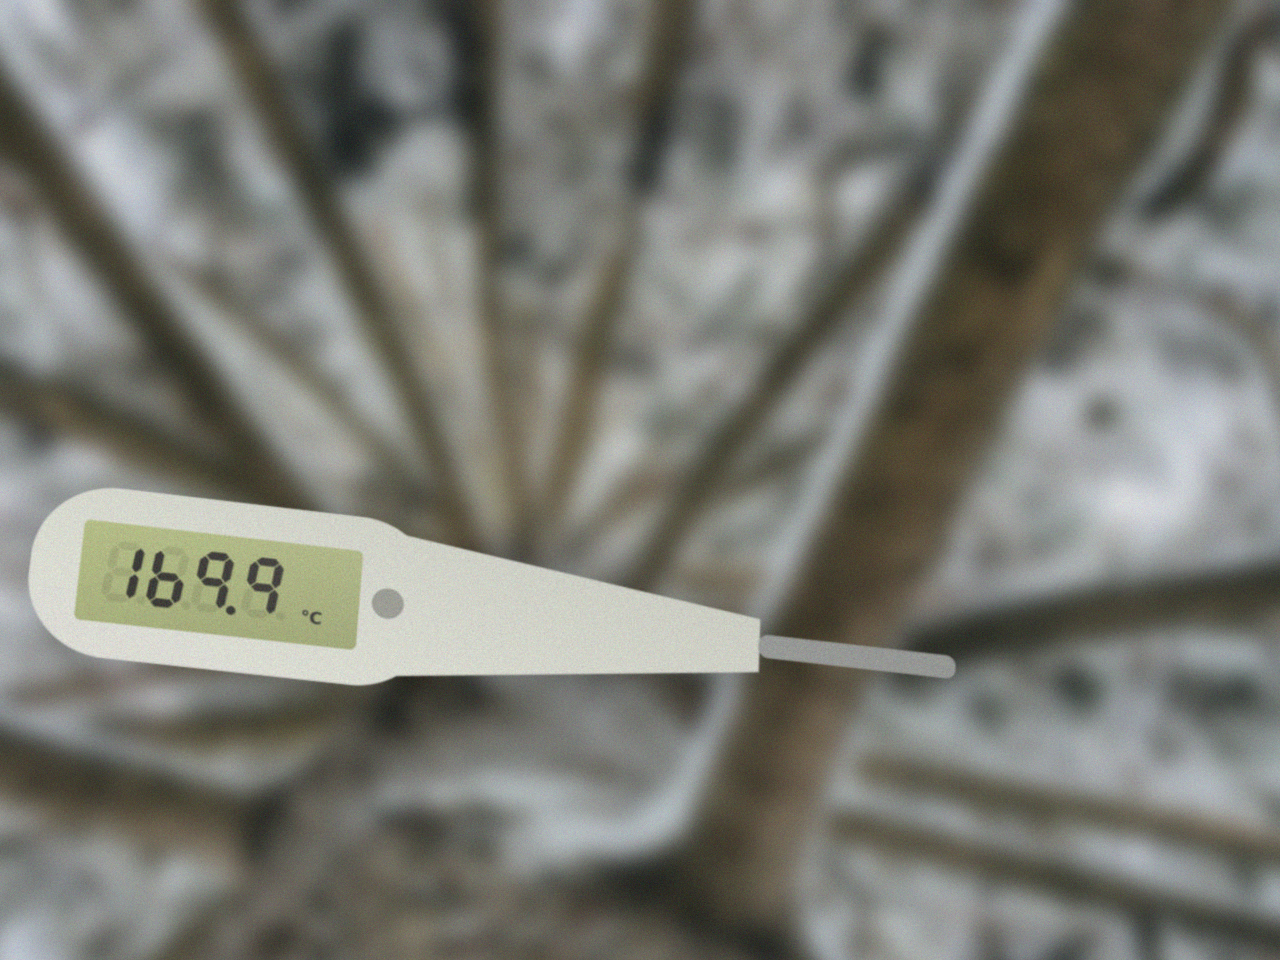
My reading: 169.9 °C
